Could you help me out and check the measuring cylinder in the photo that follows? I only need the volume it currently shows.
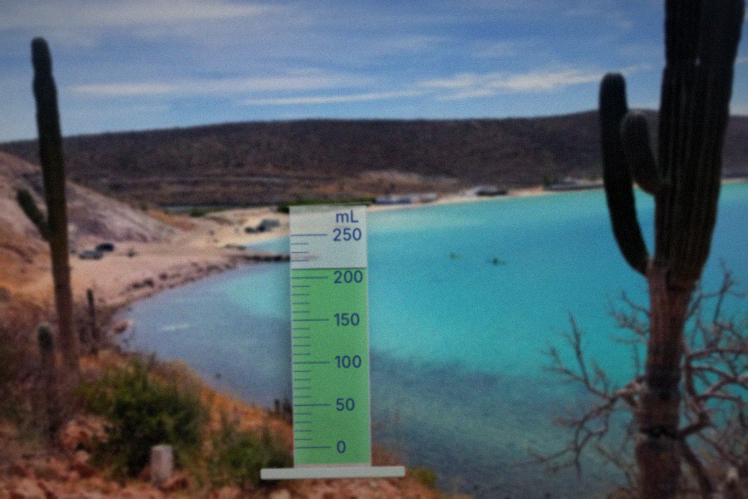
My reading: 210 mL
